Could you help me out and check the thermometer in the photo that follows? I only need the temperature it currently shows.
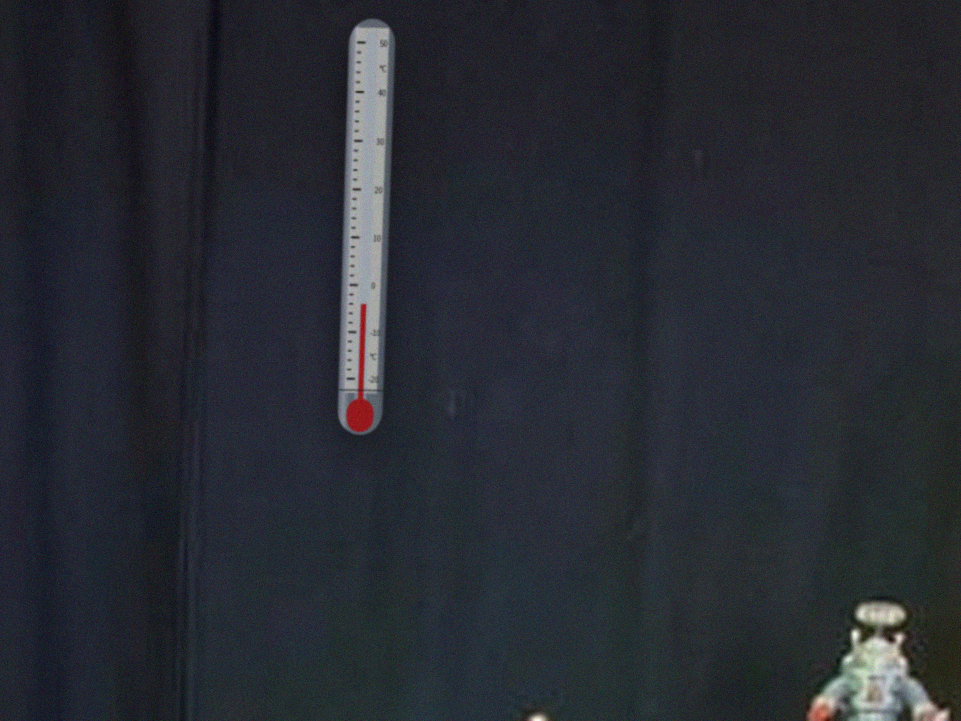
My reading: -4 °C
